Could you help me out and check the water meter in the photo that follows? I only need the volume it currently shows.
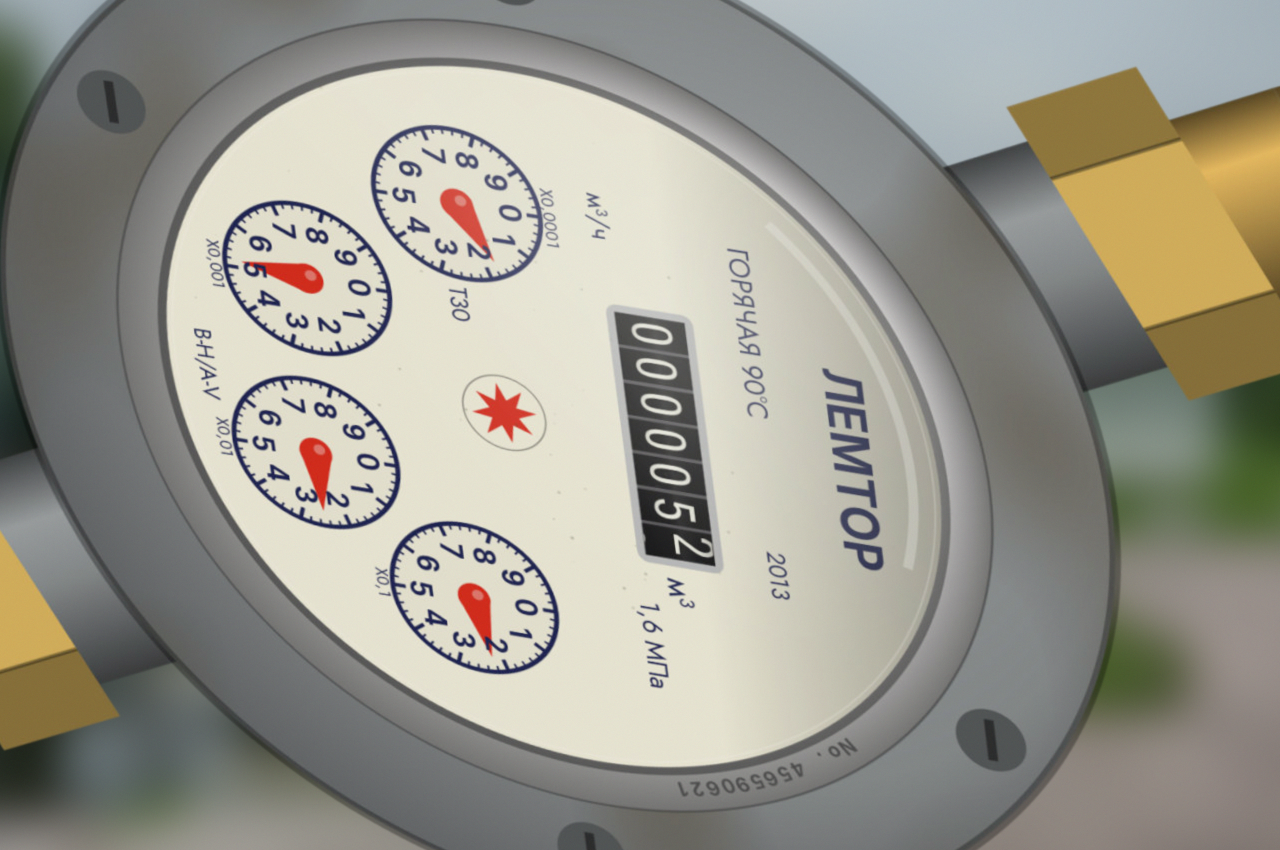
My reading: 52.2251 m³
